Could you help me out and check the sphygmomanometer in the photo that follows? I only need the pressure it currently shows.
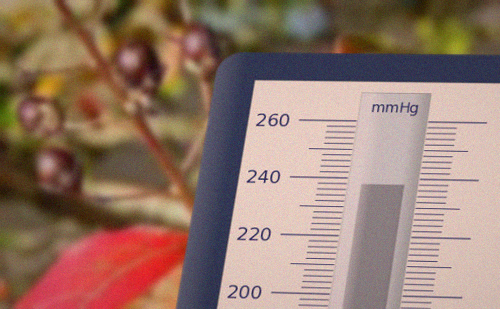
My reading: 238 mmHg
